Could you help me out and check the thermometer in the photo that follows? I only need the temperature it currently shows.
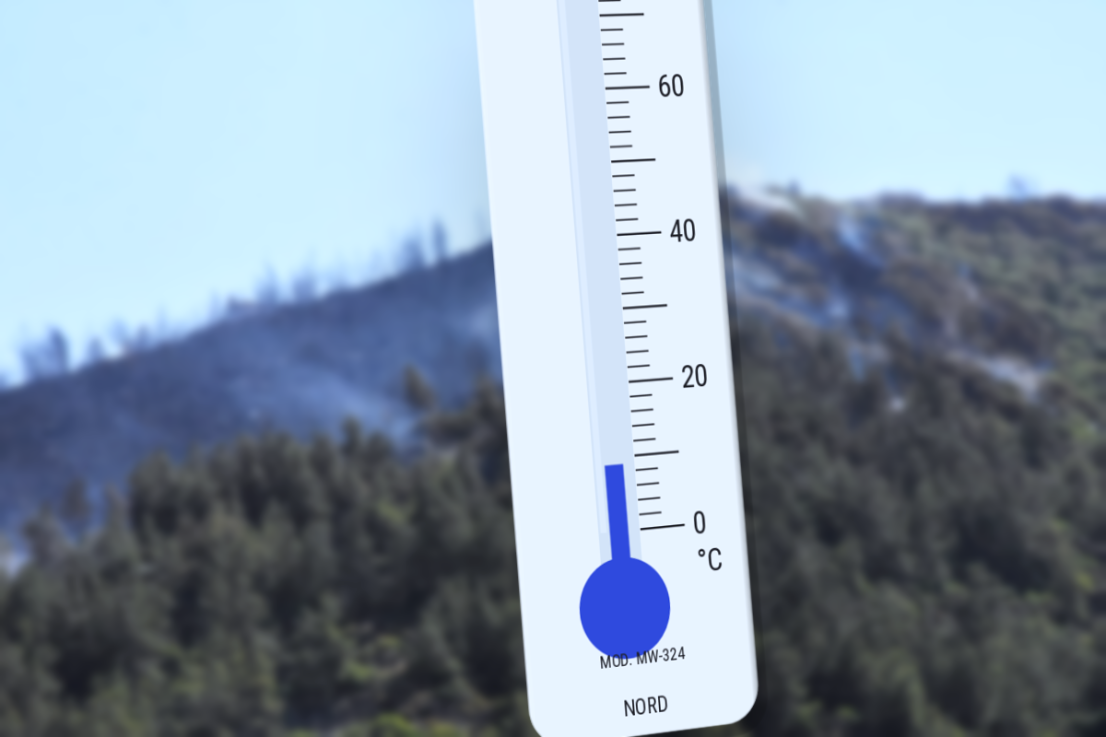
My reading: 9 °C
